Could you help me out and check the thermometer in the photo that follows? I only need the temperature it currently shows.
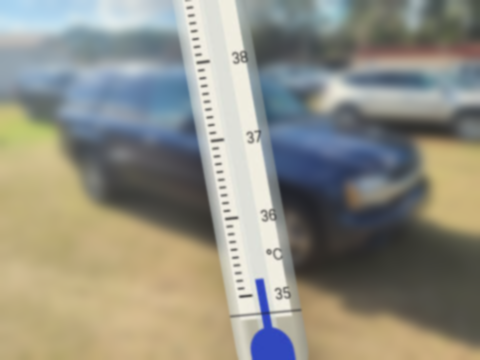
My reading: 35.2 °C
